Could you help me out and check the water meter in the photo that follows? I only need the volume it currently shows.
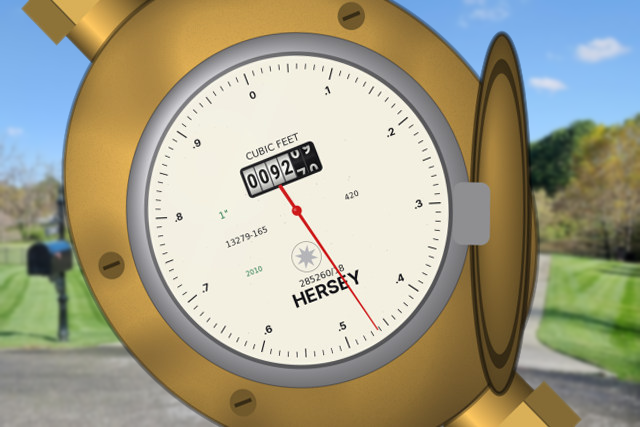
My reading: 9269.46 ft³
